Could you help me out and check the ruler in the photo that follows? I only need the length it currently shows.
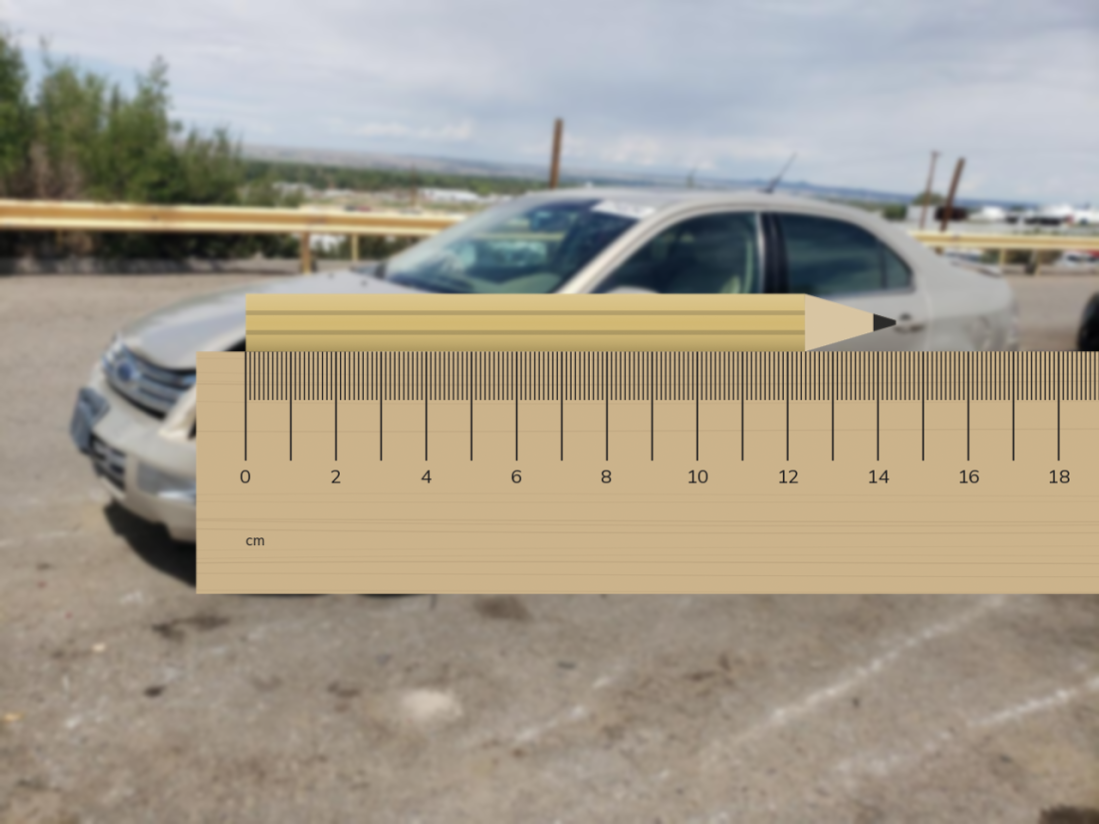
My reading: 14.4 cm
